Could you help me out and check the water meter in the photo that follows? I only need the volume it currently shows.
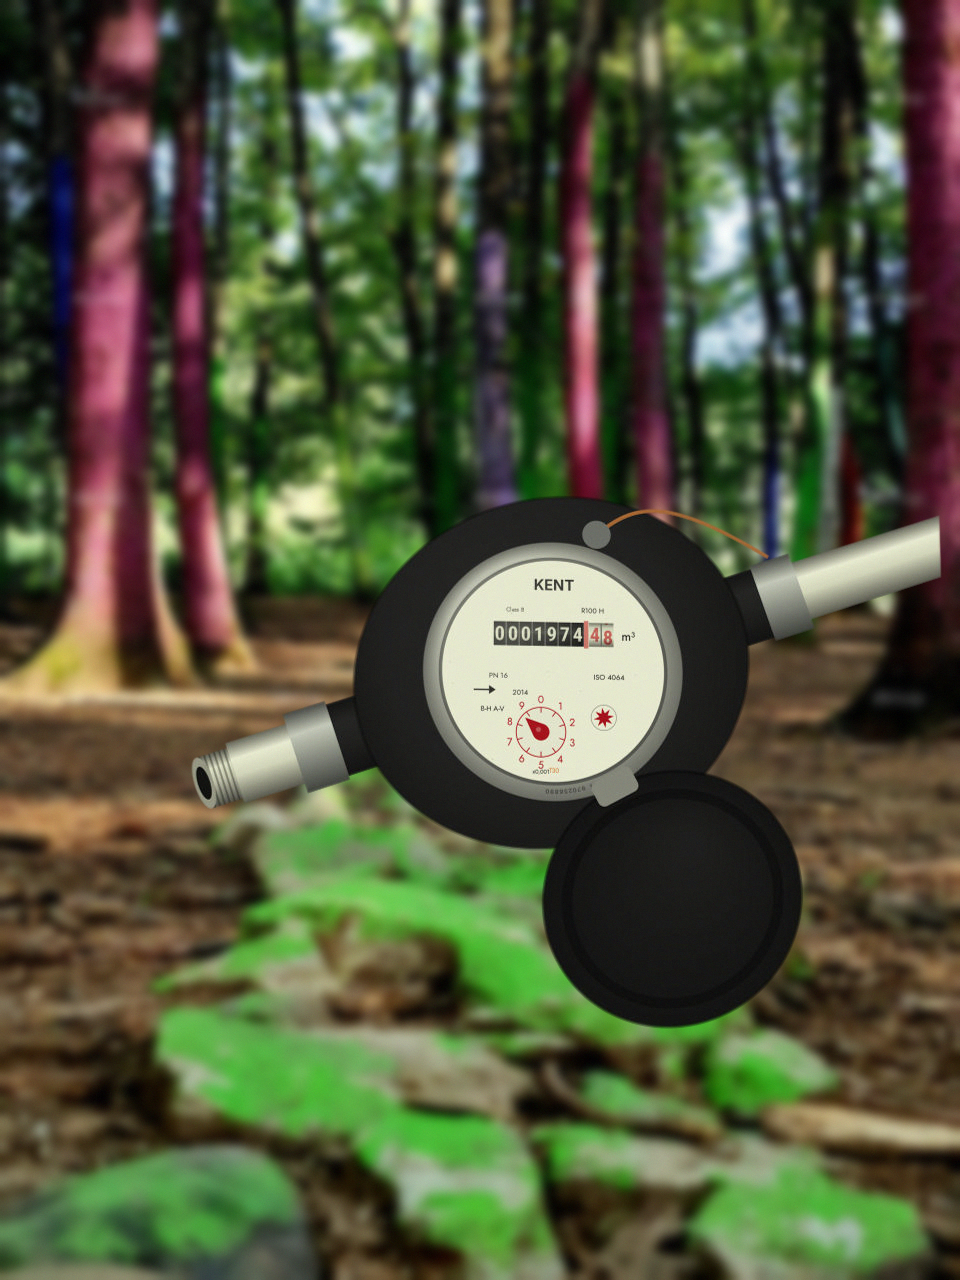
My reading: 1974.478 m³
